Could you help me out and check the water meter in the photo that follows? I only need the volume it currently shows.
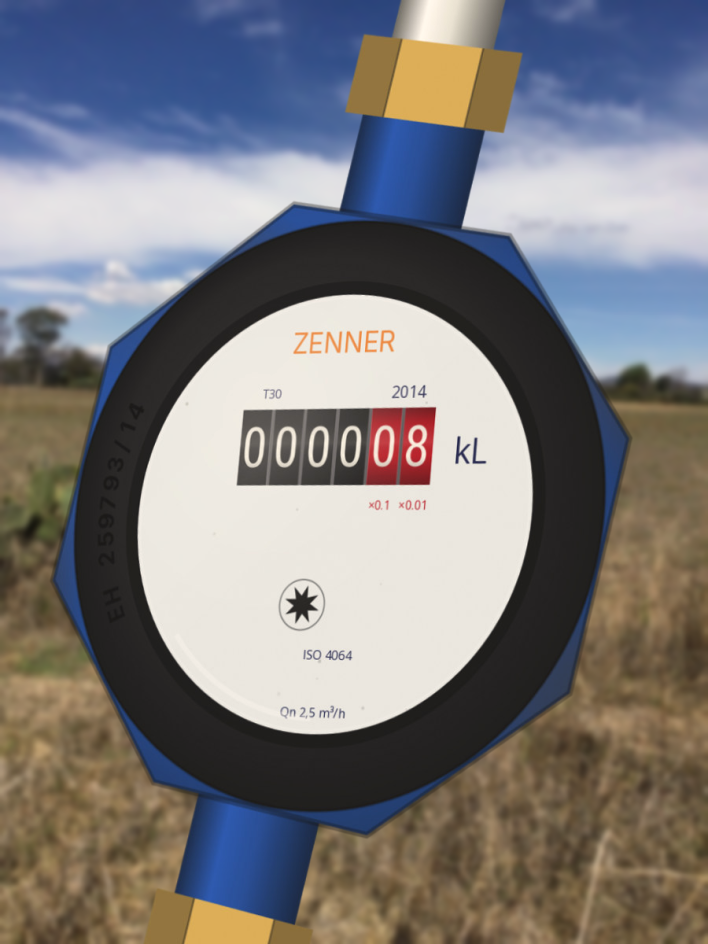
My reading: 0.08 kL
